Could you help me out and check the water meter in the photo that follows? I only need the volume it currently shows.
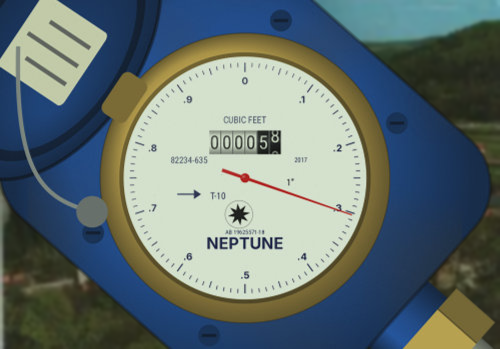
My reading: 58.30 ft³
